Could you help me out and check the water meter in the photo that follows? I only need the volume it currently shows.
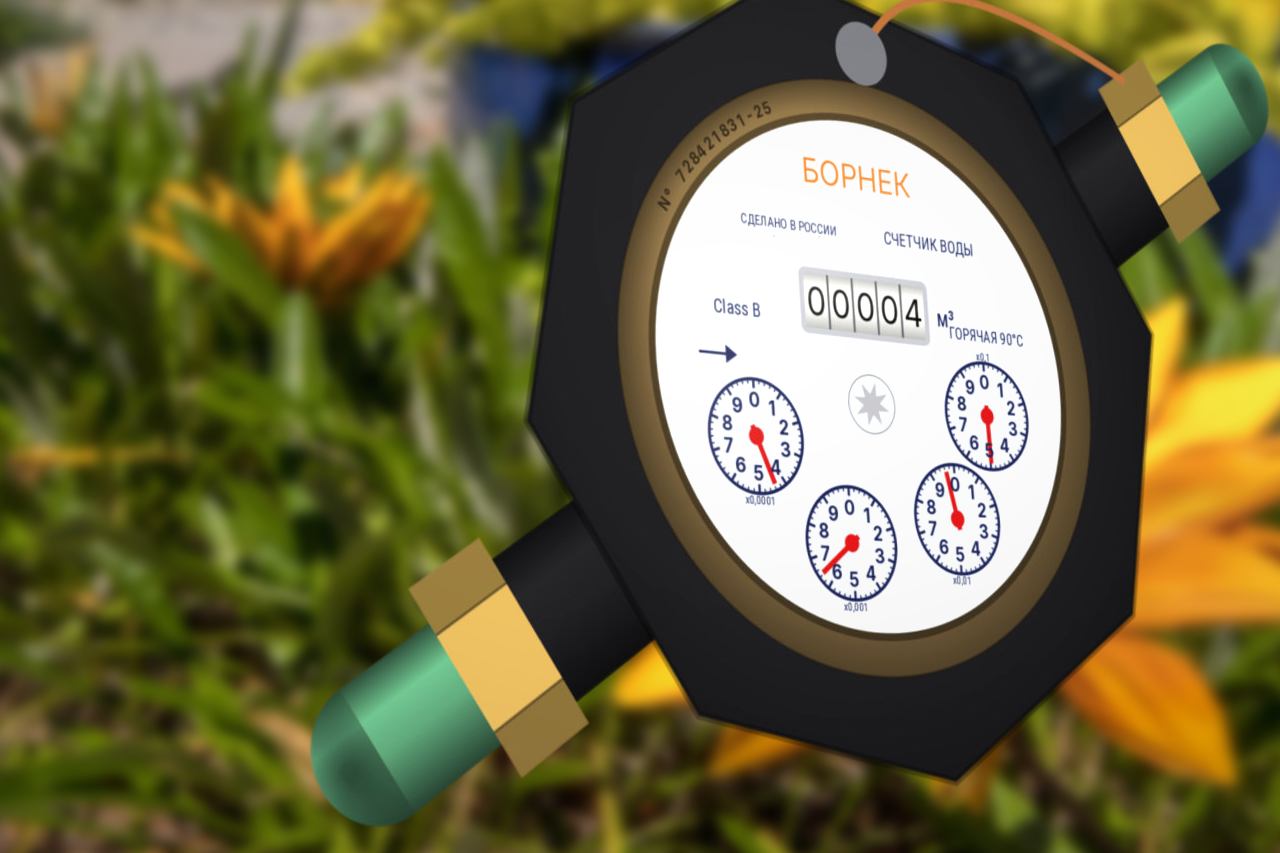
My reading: 4.4964 m³
